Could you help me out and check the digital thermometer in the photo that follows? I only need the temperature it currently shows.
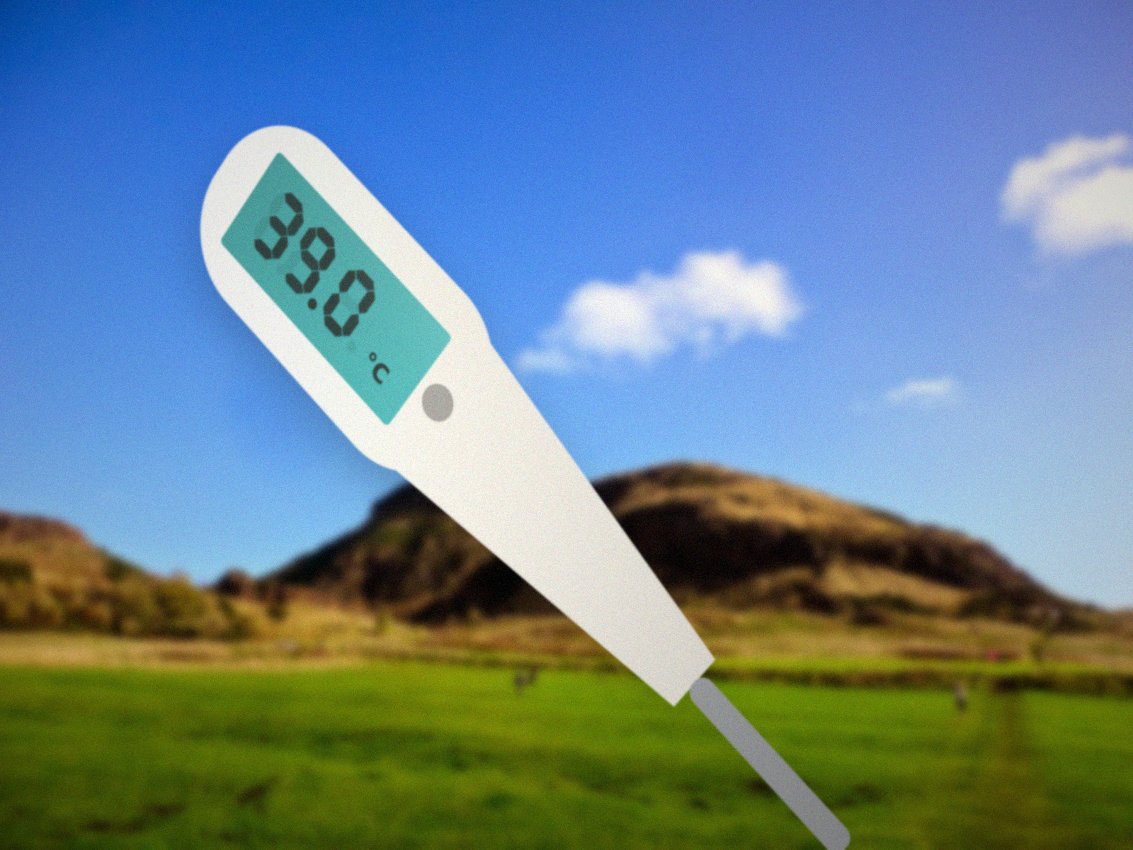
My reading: 39.0 °C
